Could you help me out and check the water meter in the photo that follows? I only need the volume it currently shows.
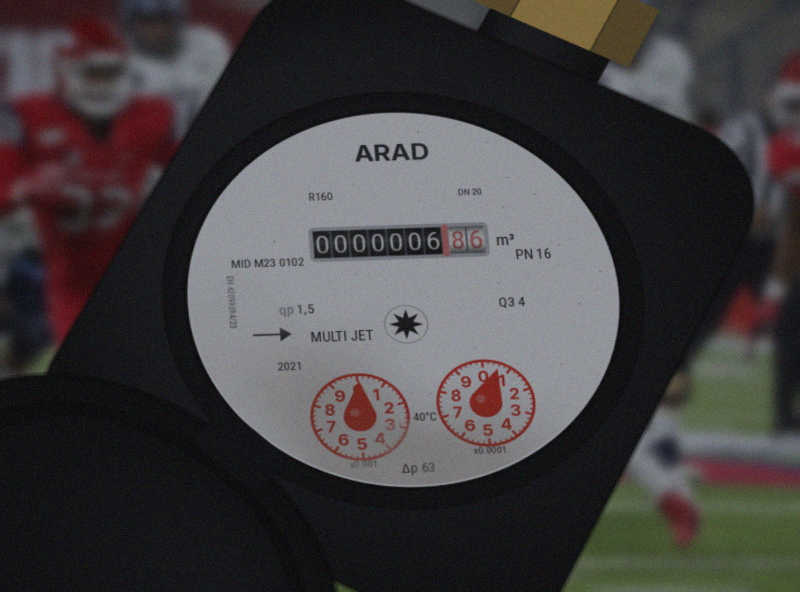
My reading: 6.8600 m³
